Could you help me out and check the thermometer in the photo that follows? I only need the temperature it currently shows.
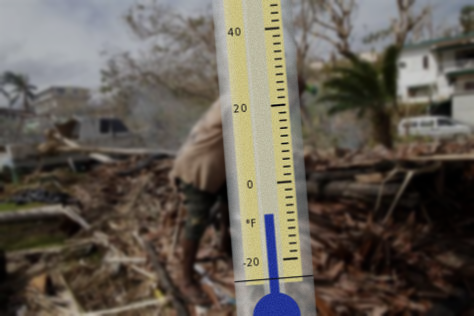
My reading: -8 °F
